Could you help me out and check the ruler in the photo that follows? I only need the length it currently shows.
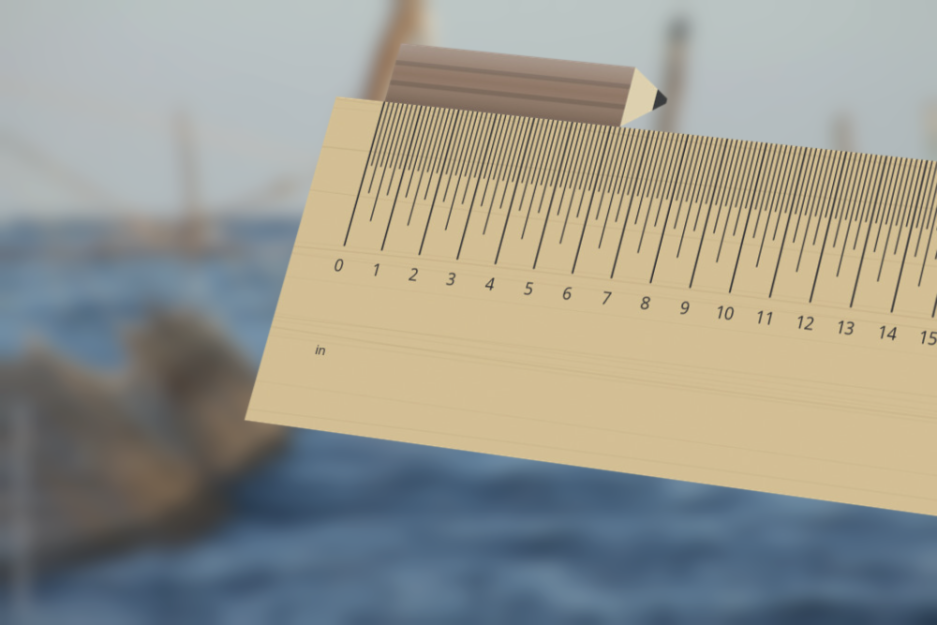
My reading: 7.25 in
